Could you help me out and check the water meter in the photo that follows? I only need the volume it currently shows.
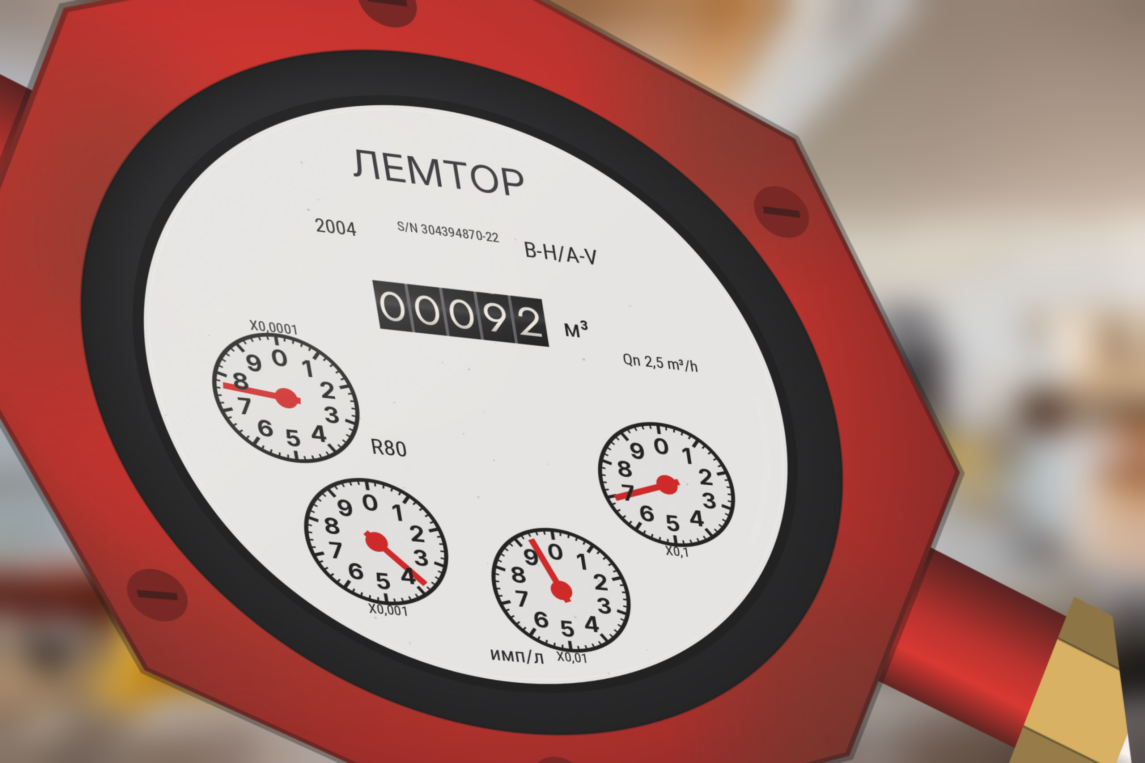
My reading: 92.6937 m³
